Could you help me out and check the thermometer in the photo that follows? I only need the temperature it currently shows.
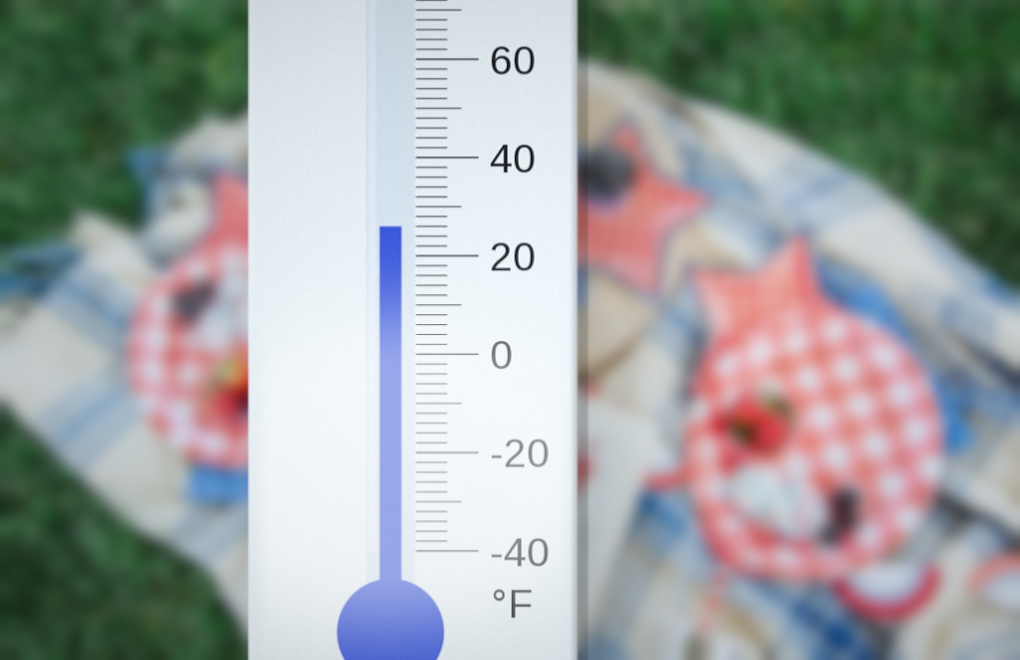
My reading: 26 °F
